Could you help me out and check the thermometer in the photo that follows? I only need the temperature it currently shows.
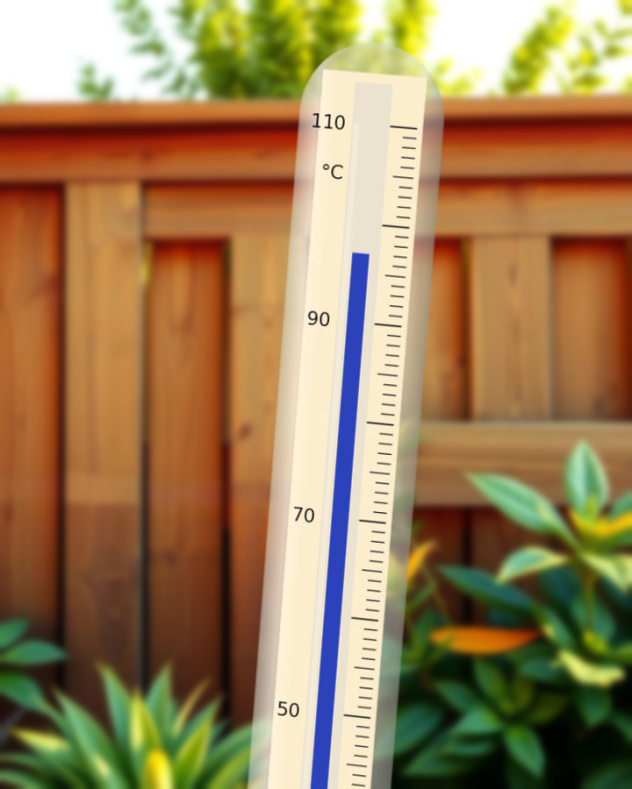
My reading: 97 °C
